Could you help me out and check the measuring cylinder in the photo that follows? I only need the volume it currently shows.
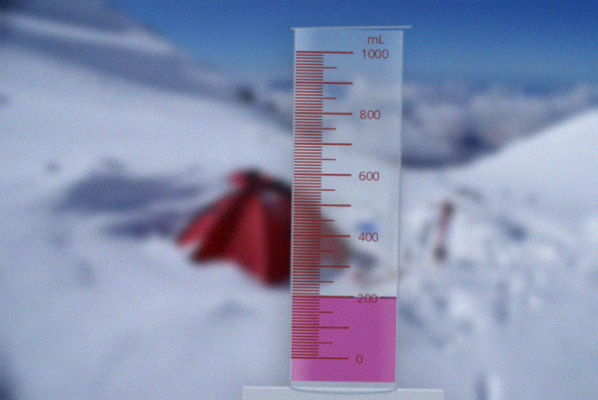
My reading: 200 mL
